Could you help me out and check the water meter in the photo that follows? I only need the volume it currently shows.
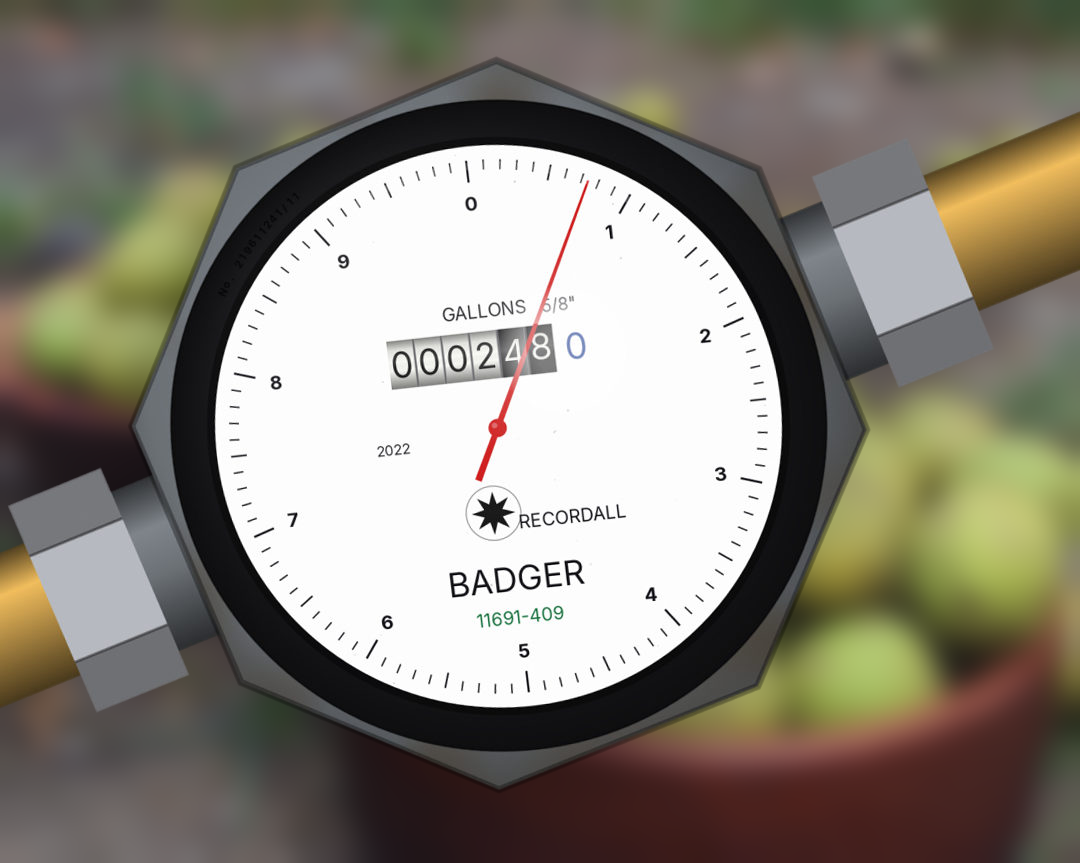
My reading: 2480.7 gal
